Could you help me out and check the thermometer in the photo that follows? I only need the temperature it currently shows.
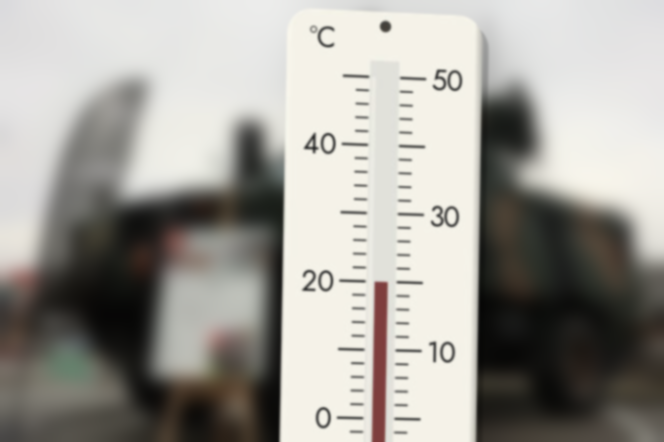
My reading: 20 °C
